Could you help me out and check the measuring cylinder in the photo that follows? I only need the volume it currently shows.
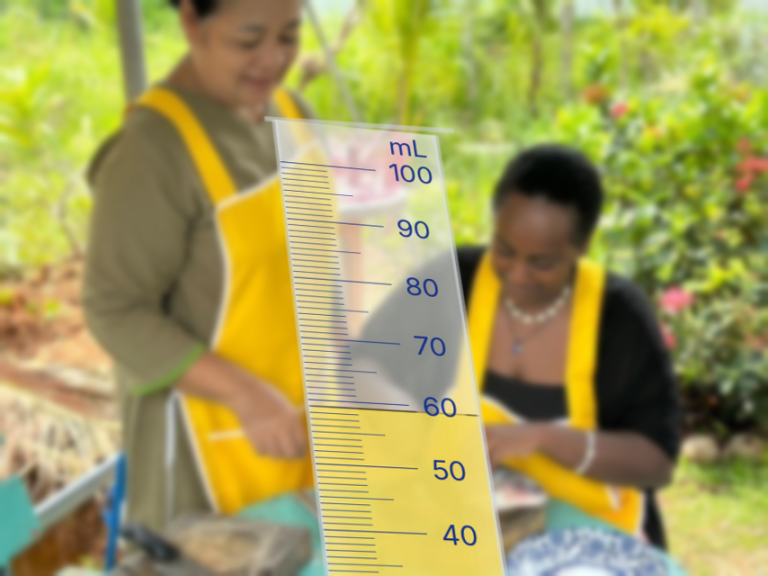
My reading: 59 mL
